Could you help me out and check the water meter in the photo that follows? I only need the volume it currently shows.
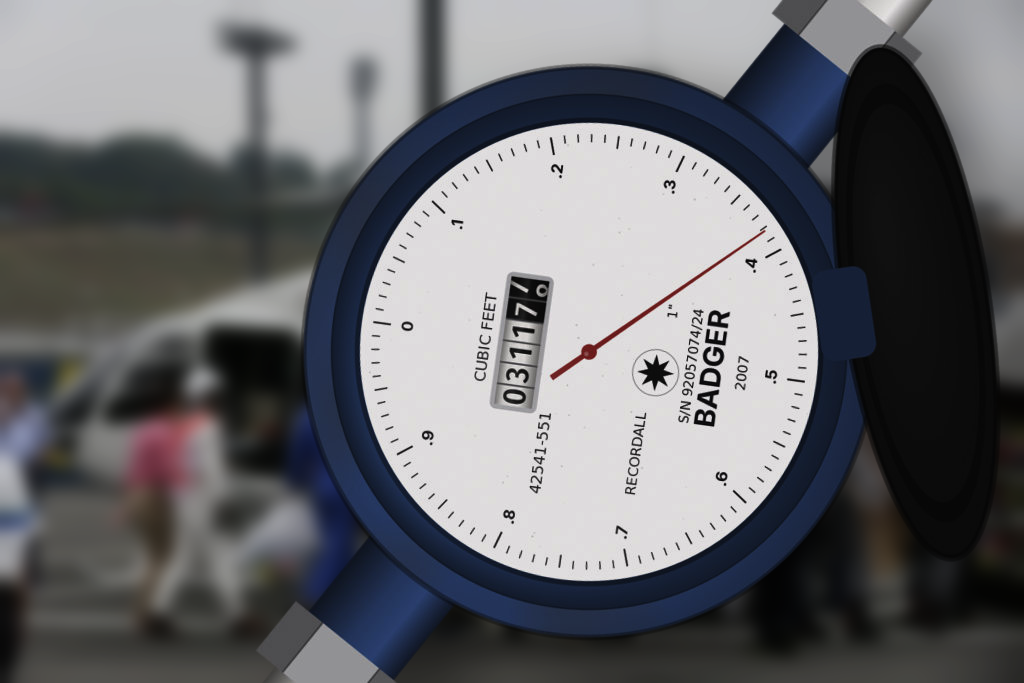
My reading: 31177.38 ft³
